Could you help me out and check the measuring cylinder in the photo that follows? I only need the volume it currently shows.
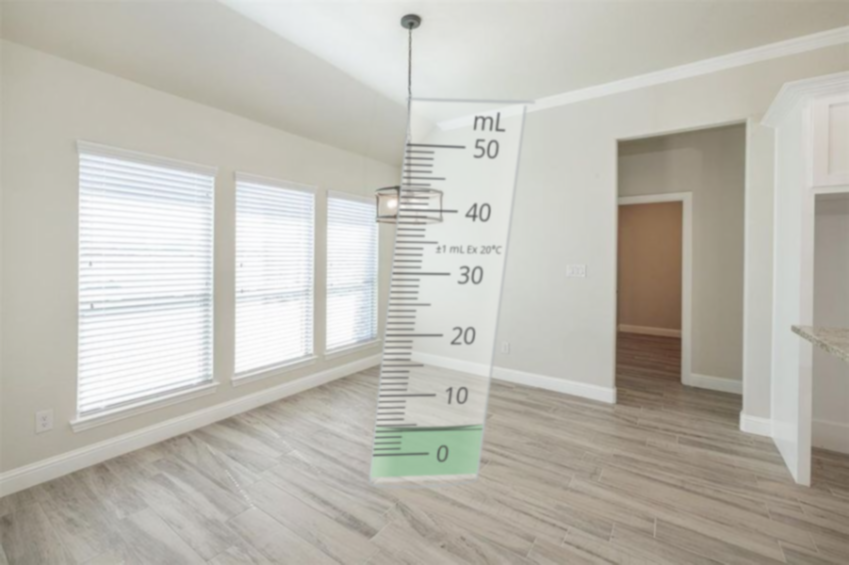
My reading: 4 mL
